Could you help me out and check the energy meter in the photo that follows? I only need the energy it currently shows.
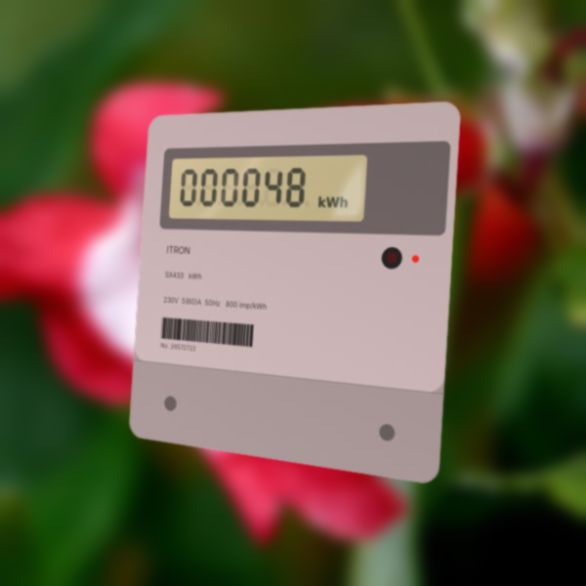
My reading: 48 kWh
